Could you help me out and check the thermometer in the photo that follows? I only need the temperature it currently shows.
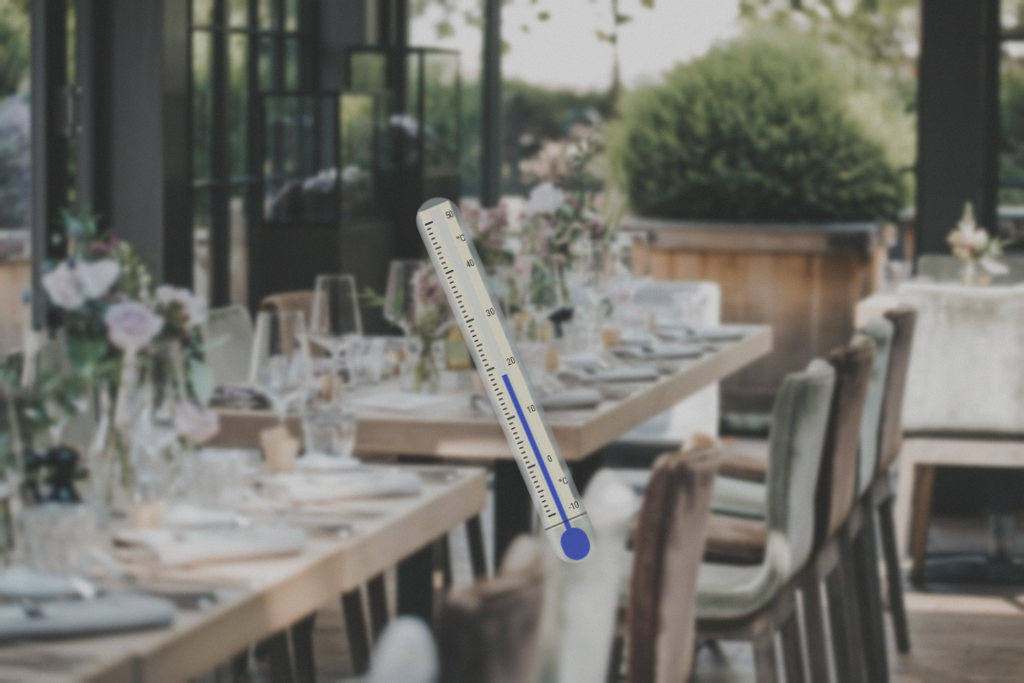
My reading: 18 °C
